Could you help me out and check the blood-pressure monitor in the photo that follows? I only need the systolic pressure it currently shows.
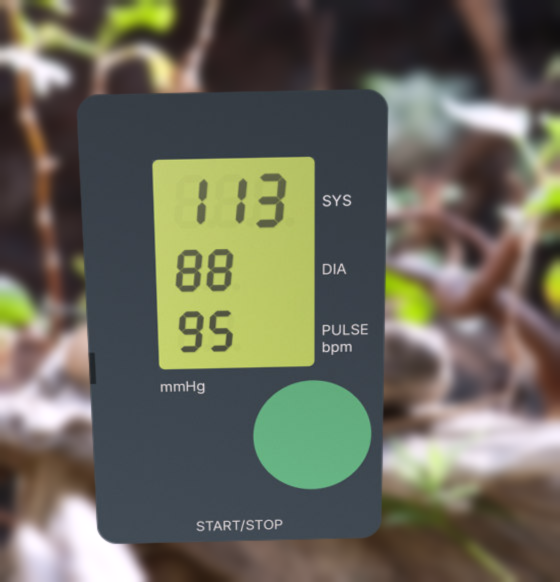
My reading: 113 mmHg
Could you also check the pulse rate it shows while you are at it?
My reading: 95 bpm
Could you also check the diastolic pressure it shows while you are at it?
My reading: 88 mmHg
